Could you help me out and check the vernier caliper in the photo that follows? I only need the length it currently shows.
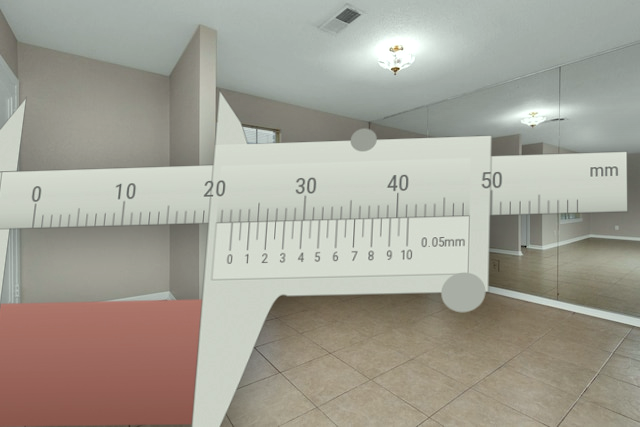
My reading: 22.2 mm
